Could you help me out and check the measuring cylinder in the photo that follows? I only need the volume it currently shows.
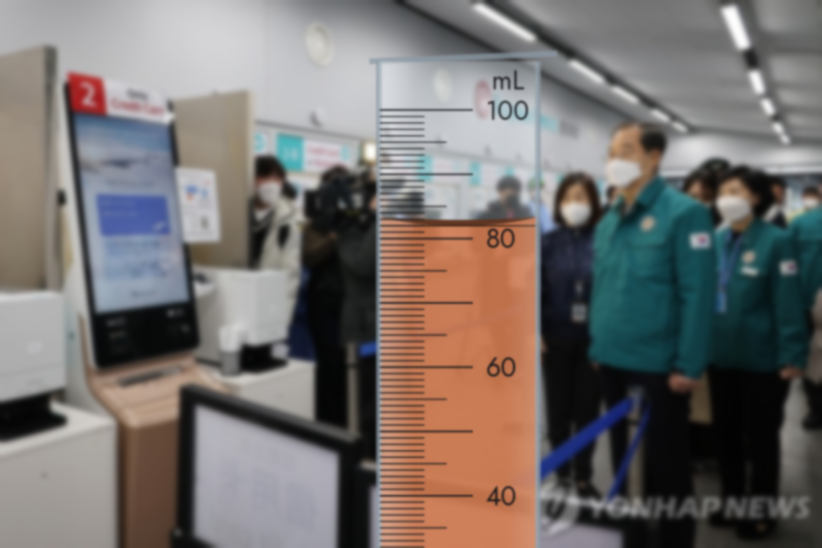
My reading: 82 mL
